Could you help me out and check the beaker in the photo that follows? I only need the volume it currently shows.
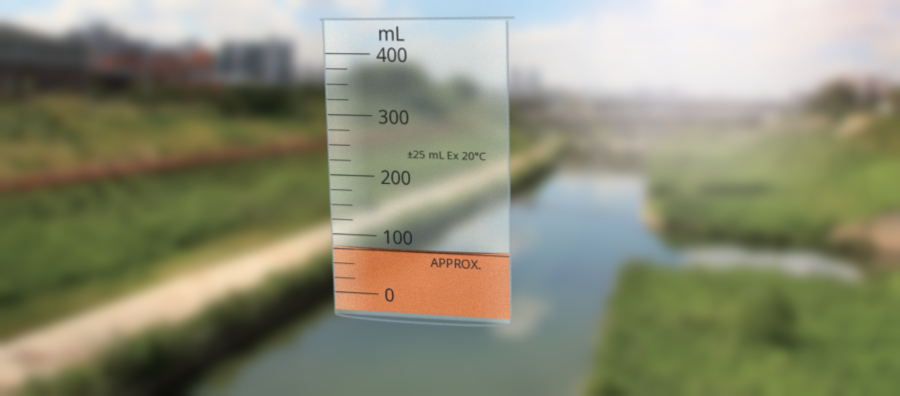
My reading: 75 mL
